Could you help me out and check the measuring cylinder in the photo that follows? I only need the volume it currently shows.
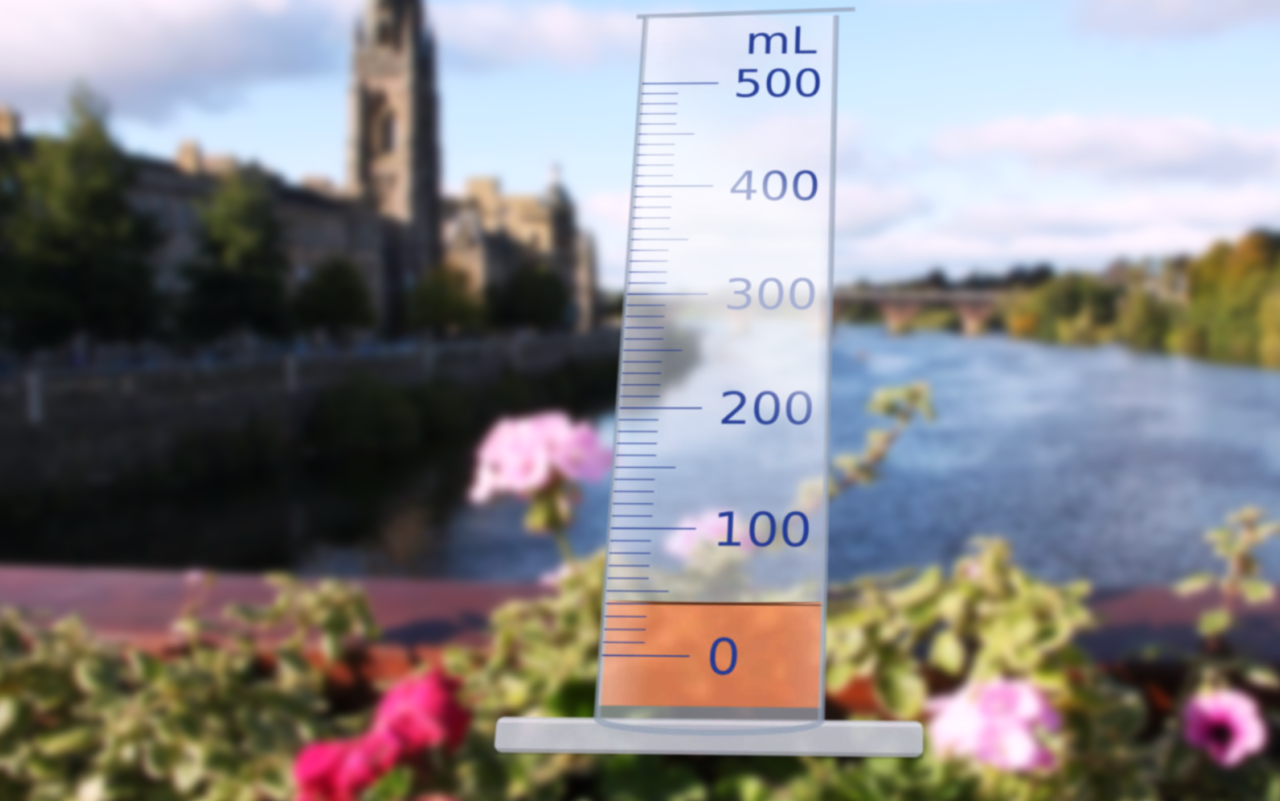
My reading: 40 mL
